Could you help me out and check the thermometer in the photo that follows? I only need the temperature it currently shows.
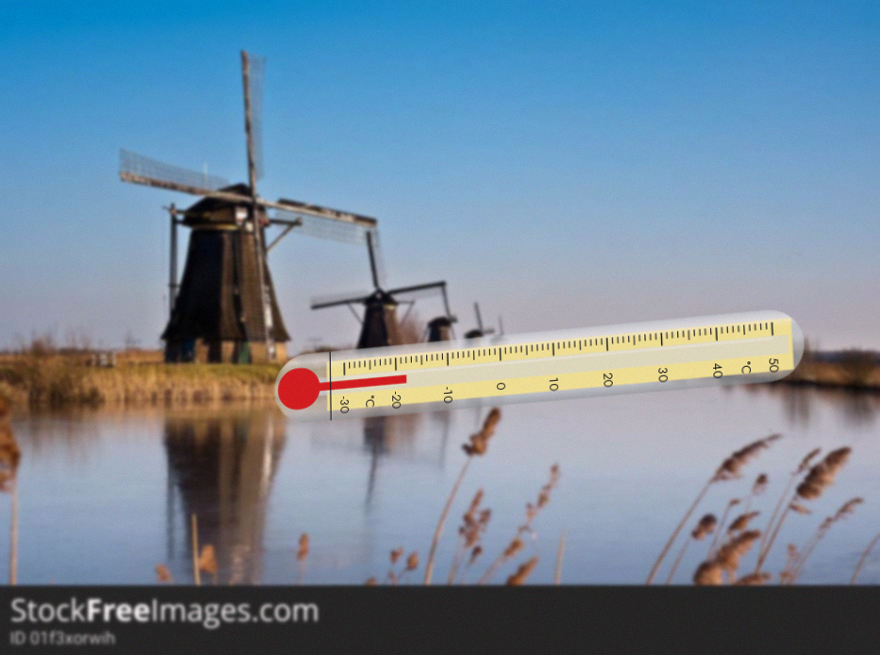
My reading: -18 °C
